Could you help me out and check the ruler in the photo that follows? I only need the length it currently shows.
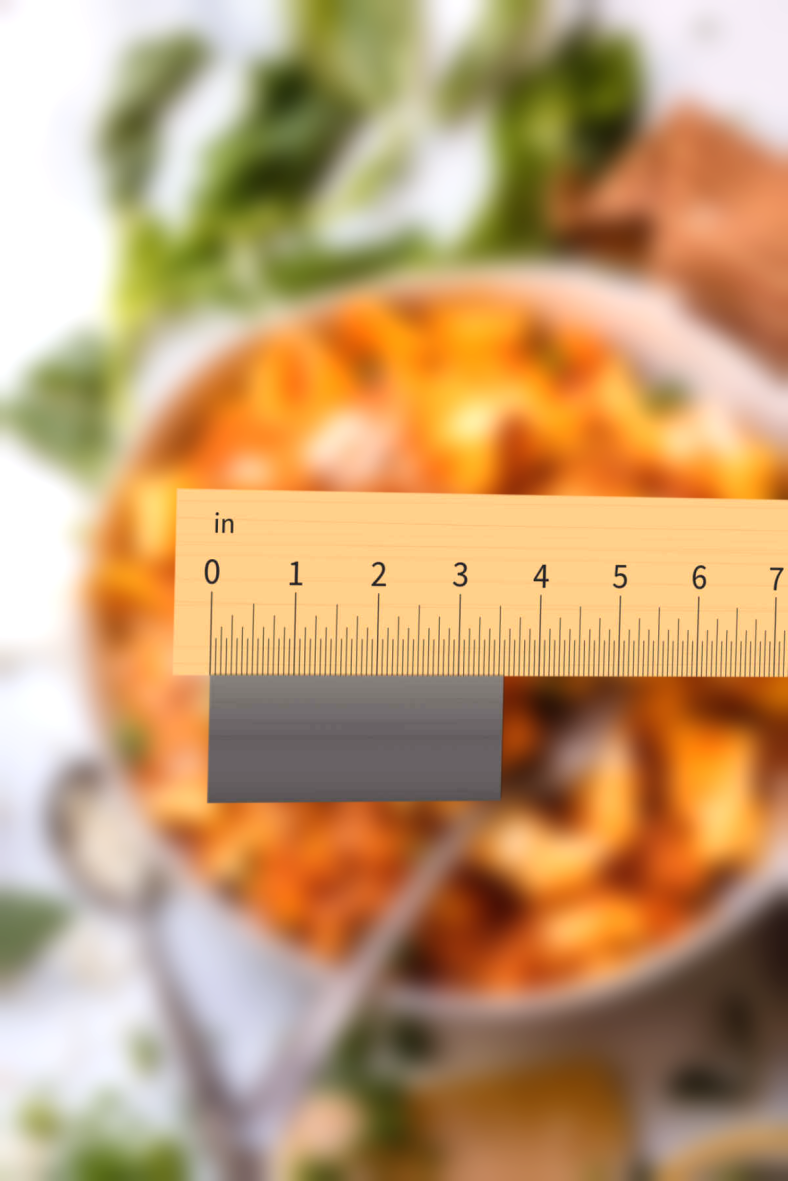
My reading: 3.5625 in
